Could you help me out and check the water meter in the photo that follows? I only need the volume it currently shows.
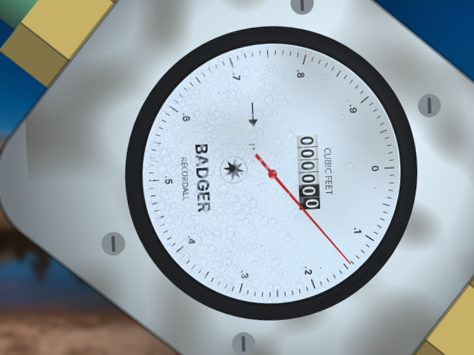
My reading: 0.14 ft³
